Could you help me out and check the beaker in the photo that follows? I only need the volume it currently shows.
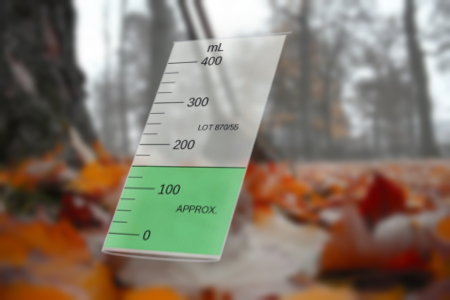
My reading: 150 mL
